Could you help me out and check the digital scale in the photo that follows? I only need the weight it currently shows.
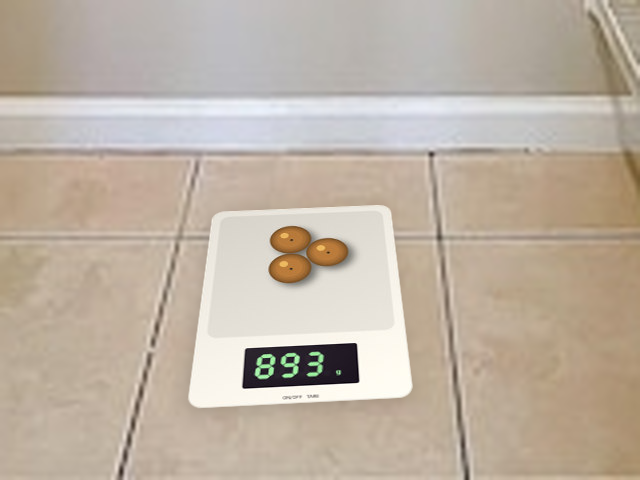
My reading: 893 g
